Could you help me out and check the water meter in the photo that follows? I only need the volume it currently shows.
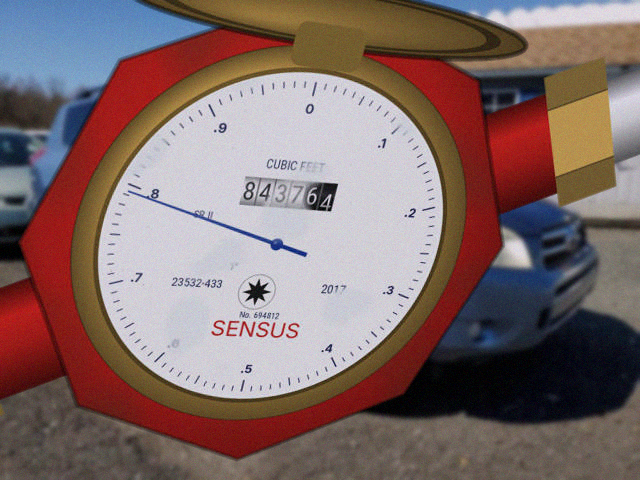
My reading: 843763.79 ft³
